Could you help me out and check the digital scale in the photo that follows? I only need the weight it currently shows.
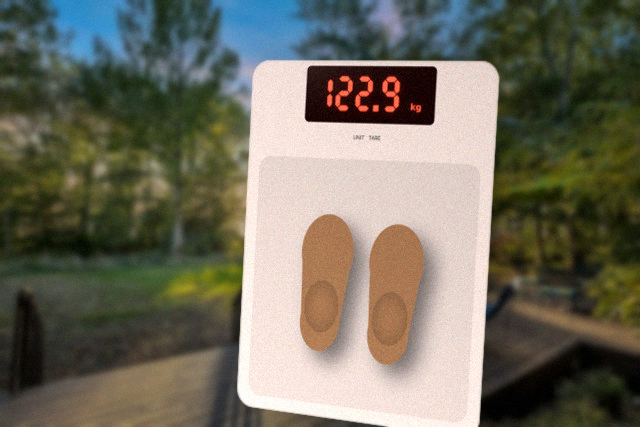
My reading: 122.9 kg
